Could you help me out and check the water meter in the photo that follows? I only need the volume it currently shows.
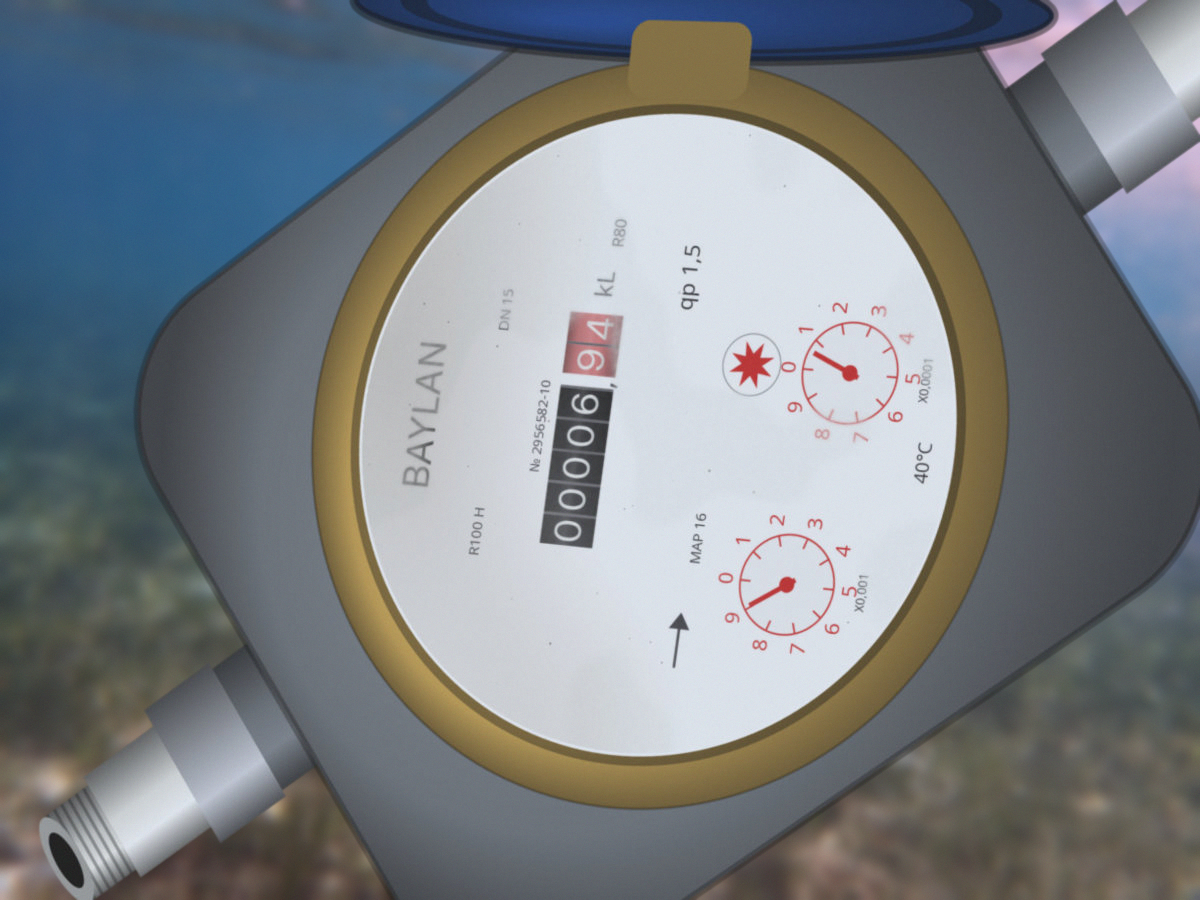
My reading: 6.9390 kL
